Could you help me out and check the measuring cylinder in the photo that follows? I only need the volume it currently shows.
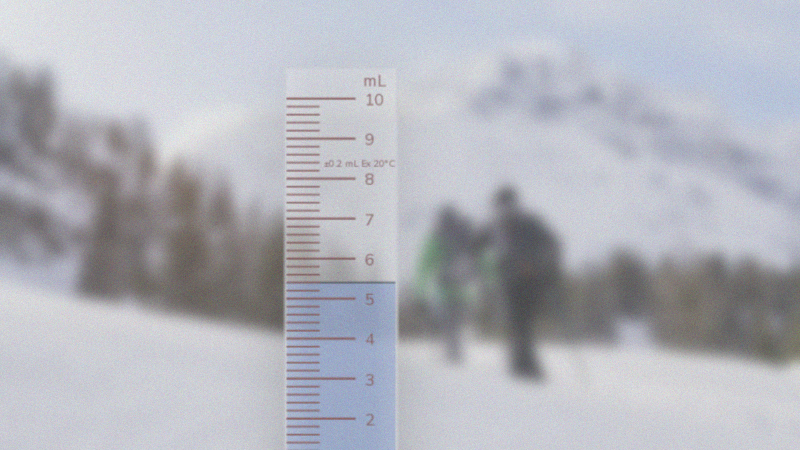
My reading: 5.4 mL
